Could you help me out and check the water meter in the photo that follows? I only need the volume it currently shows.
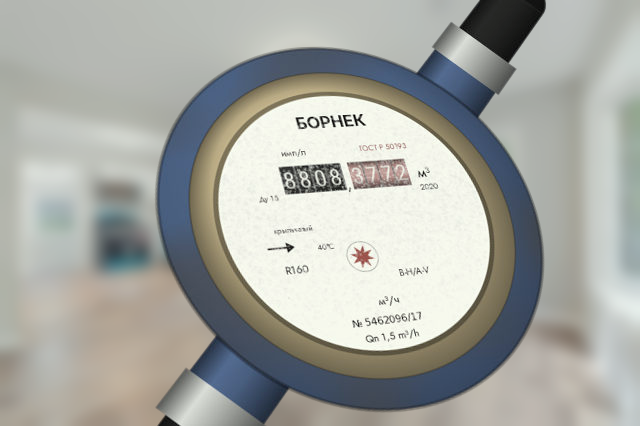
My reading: 8808.3772 m³
